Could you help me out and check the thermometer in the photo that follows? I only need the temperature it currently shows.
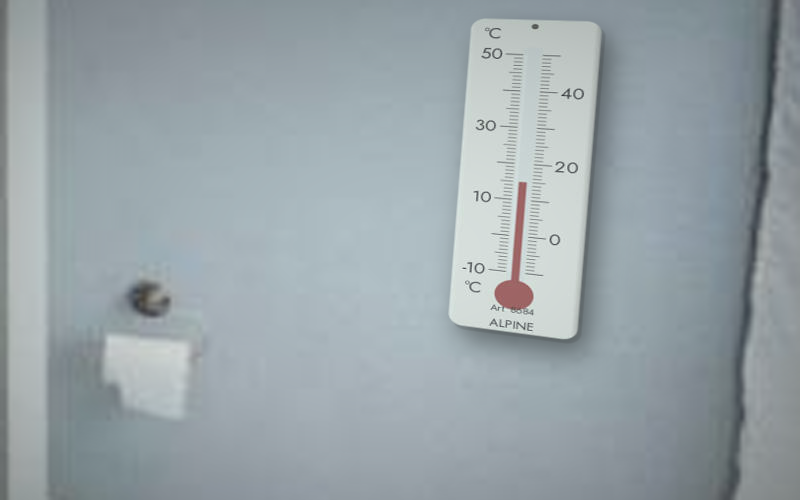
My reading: 15 °C
